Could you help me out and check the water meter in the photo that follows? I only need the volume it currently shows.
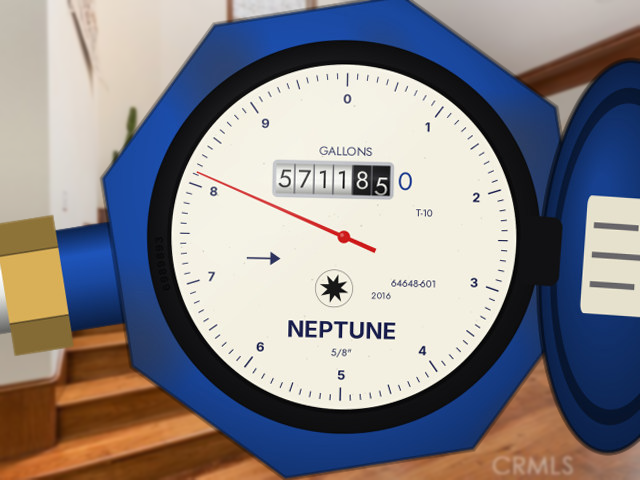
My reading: 5711848.1 gal
